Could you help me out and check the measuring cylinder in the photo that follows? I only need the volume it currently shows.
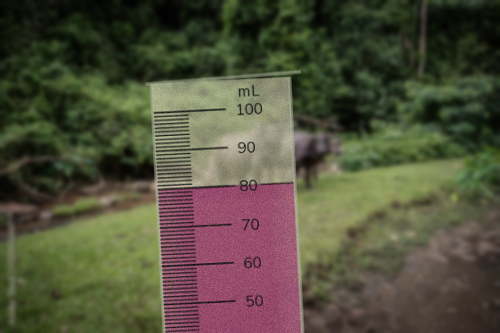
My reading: 80 mL
